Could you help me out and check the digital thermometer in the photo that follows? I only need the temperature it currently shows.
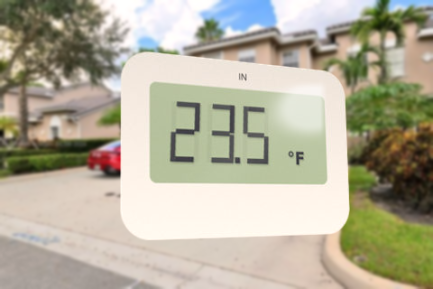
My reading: 23.5 °F
